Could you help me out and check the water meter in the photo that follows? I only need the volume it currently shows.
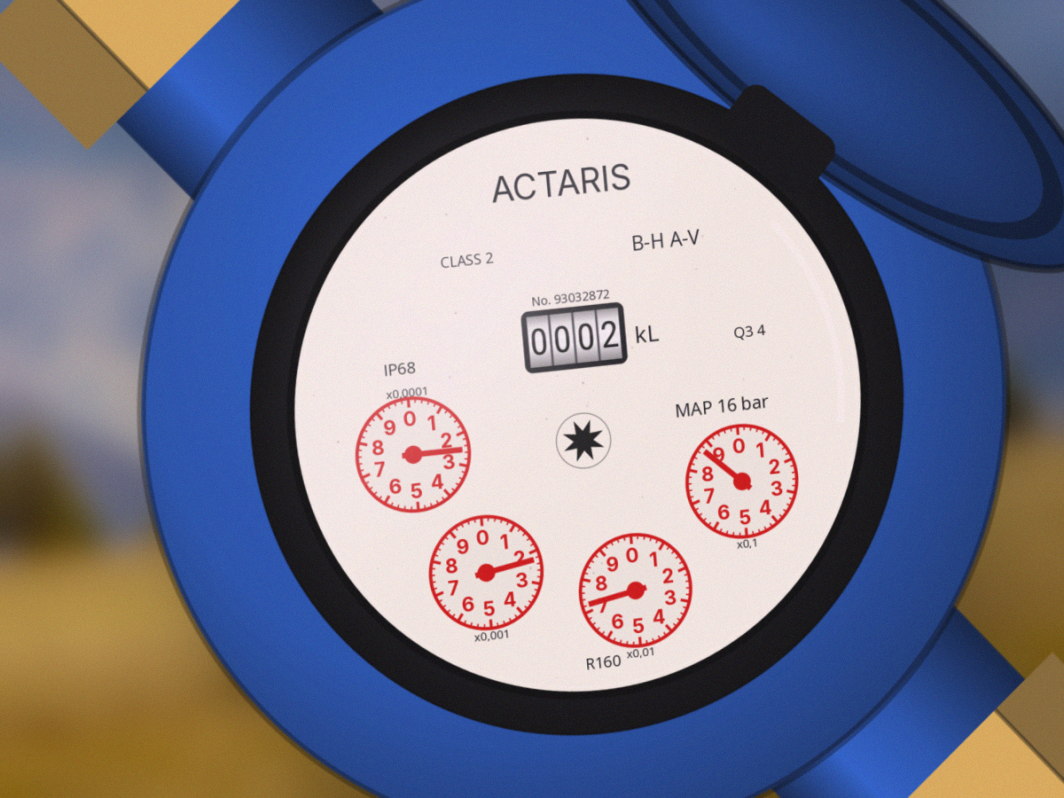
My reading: 2.8722 kL
